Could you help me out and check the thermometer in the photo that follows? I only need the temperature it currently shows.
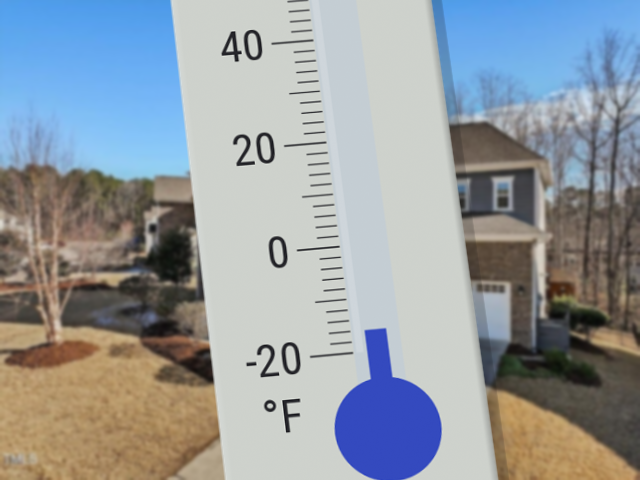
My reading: -16 °F
